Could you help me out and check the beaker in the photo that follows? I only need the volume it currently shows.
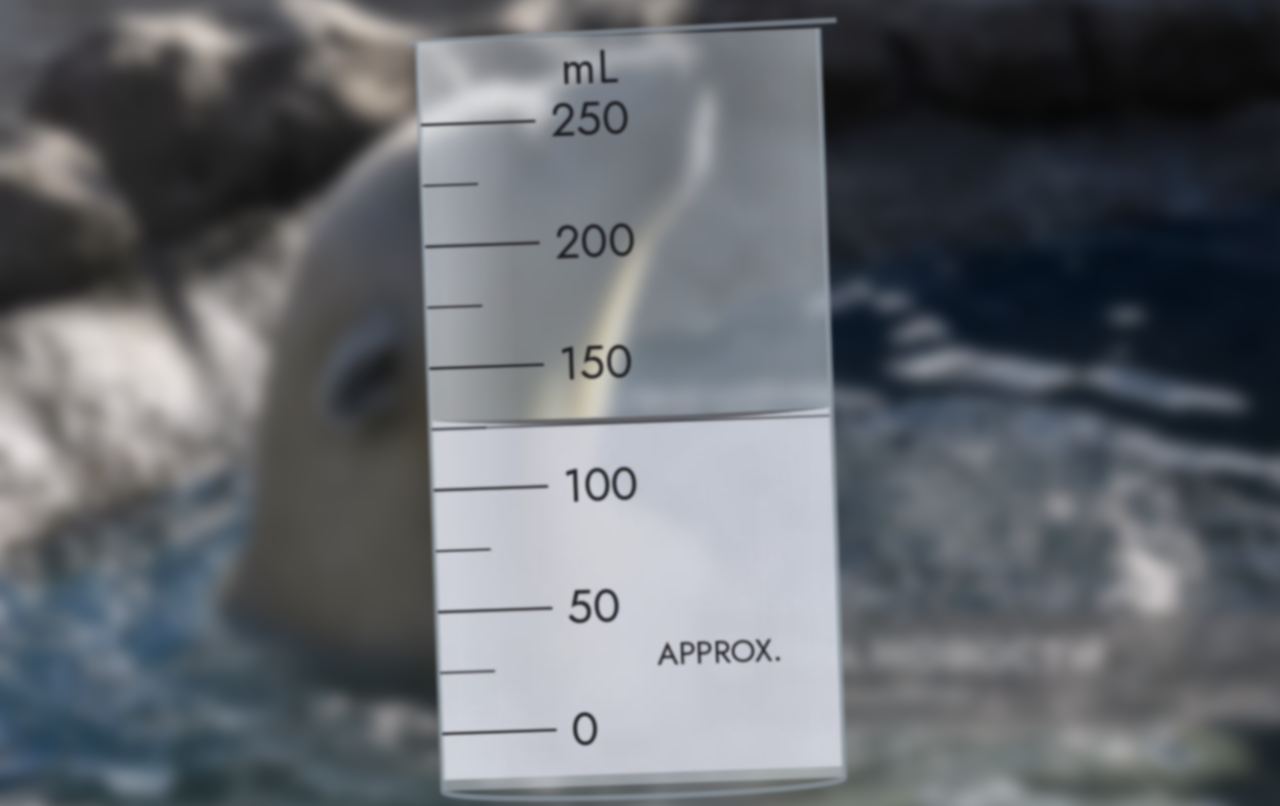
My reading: 125 mL
